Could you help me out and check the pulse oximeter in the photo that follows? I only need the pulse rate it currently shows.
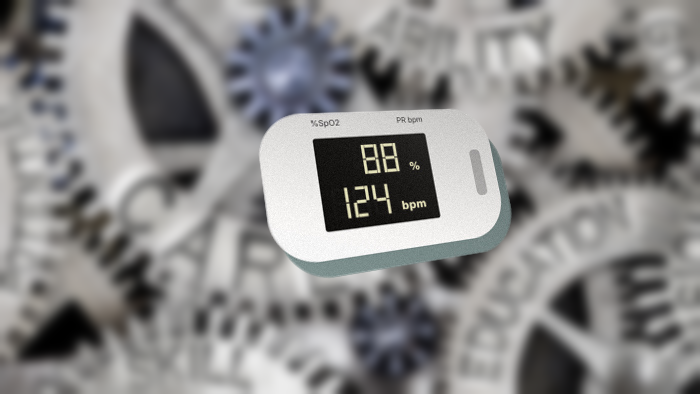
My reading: 124 bpm
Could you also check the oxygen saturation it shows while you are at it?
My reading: 88 %
